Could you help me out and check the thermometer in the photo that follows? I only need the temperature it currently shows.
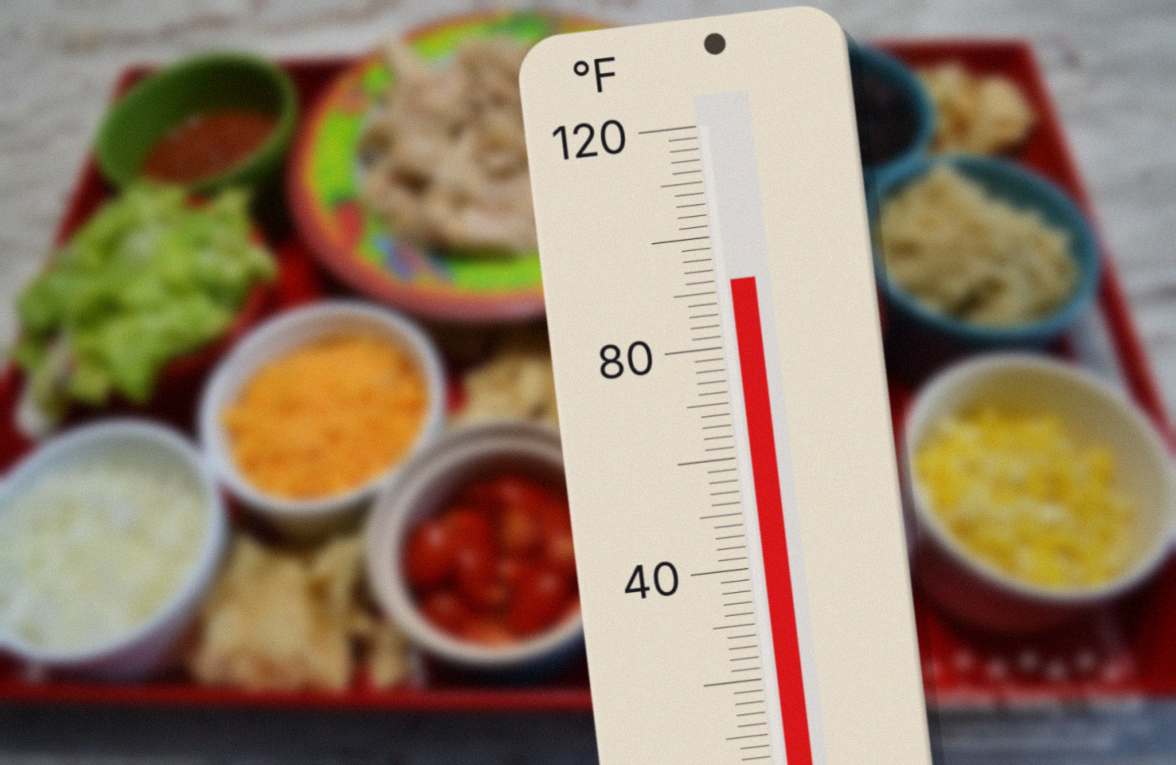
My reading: 92 °F
